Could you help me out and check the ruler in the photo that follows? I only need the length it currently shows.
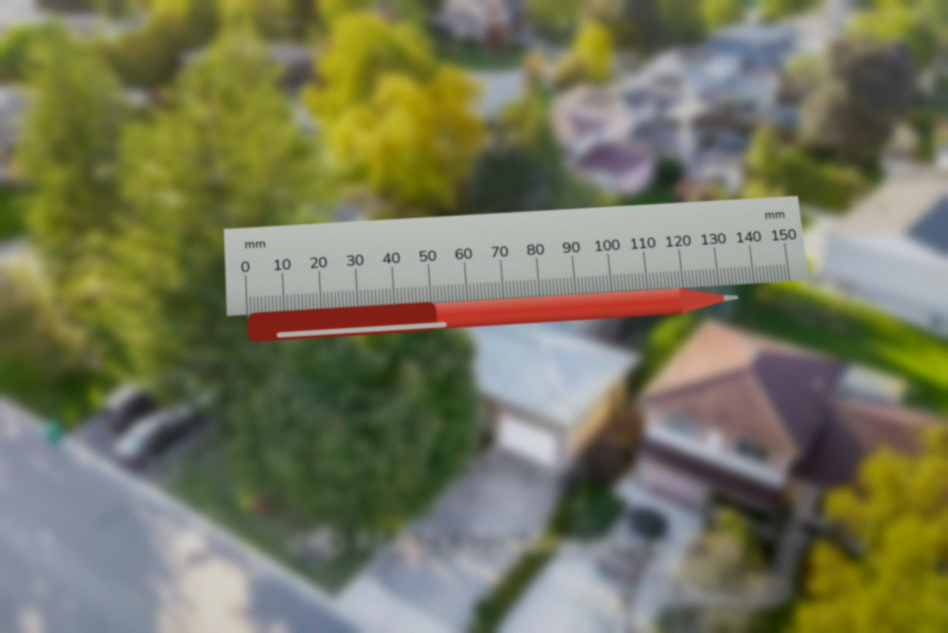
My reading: 135 mm
